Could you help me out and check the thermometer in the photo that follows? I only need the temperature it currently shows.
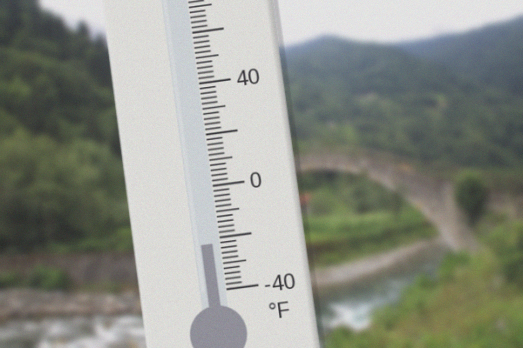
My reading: -22 °F
